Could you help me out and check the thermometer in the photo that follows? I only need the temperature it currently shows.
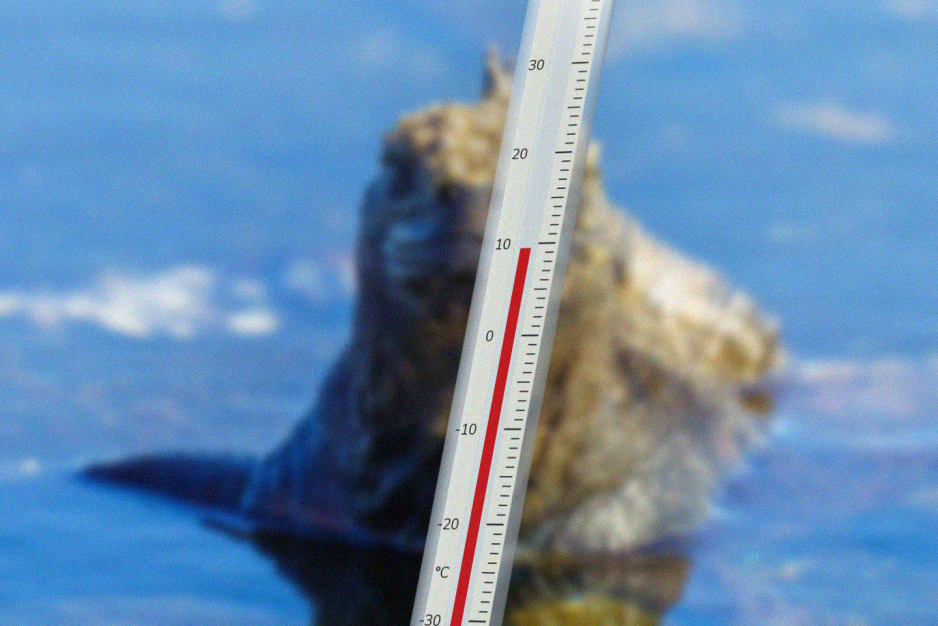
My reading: 9.5 °C
